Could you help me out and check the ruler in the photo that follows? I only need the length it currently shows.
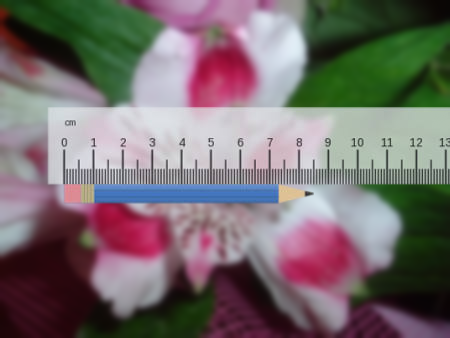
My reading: 8.5 cm
